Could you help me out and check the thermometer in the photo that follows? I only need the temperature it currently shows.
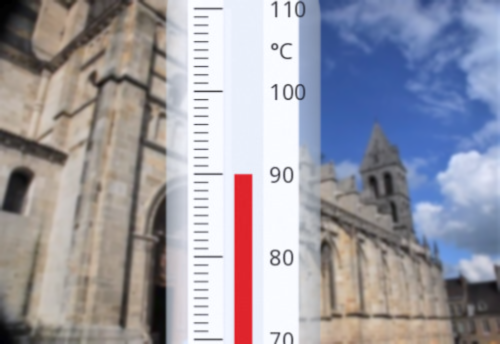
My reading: 90 °C
